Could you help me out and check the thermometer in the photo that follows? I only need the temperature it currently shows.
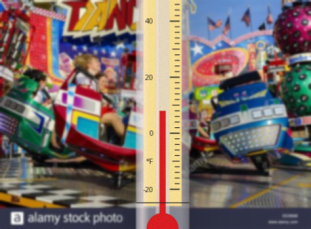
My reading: 8 °F
